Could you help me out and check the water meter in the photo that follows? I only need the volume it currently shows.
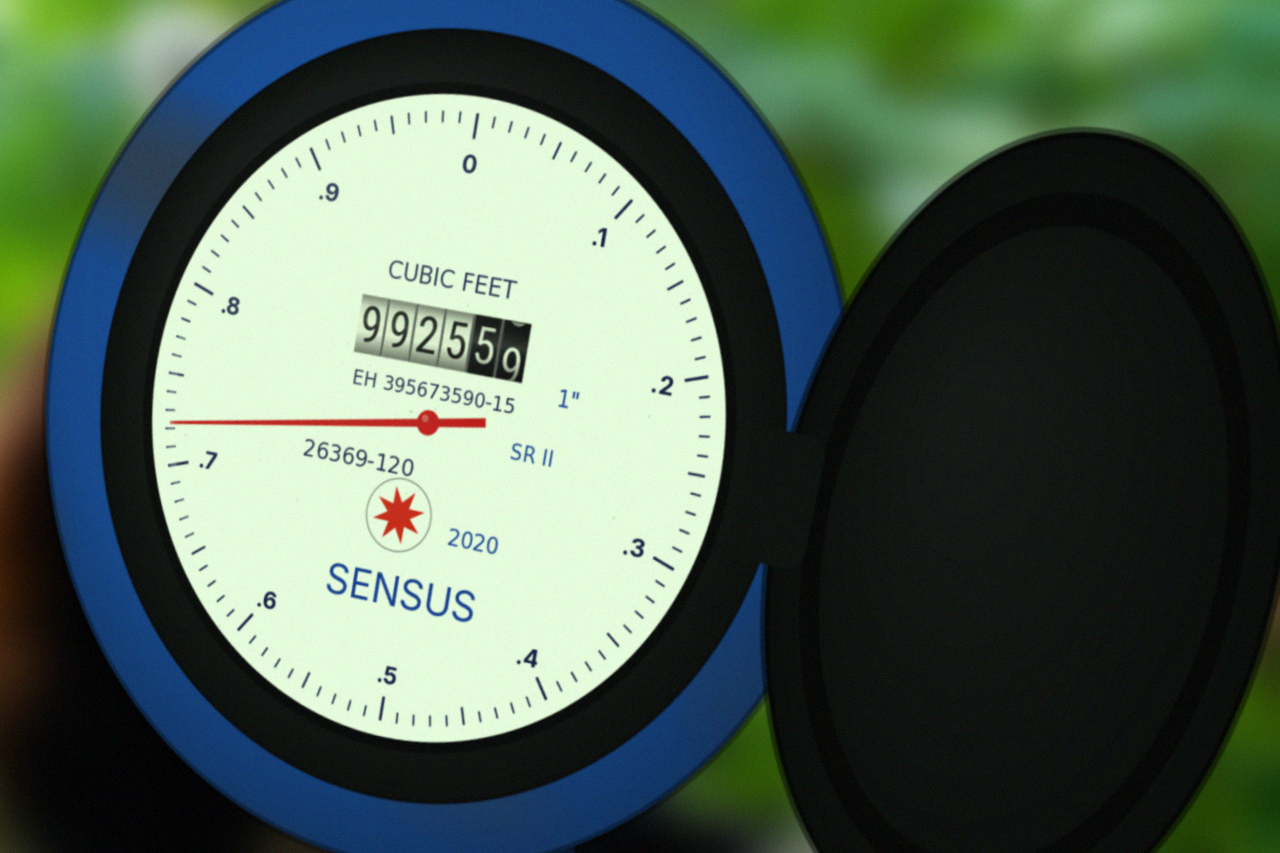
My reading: 992558.72 ft³
